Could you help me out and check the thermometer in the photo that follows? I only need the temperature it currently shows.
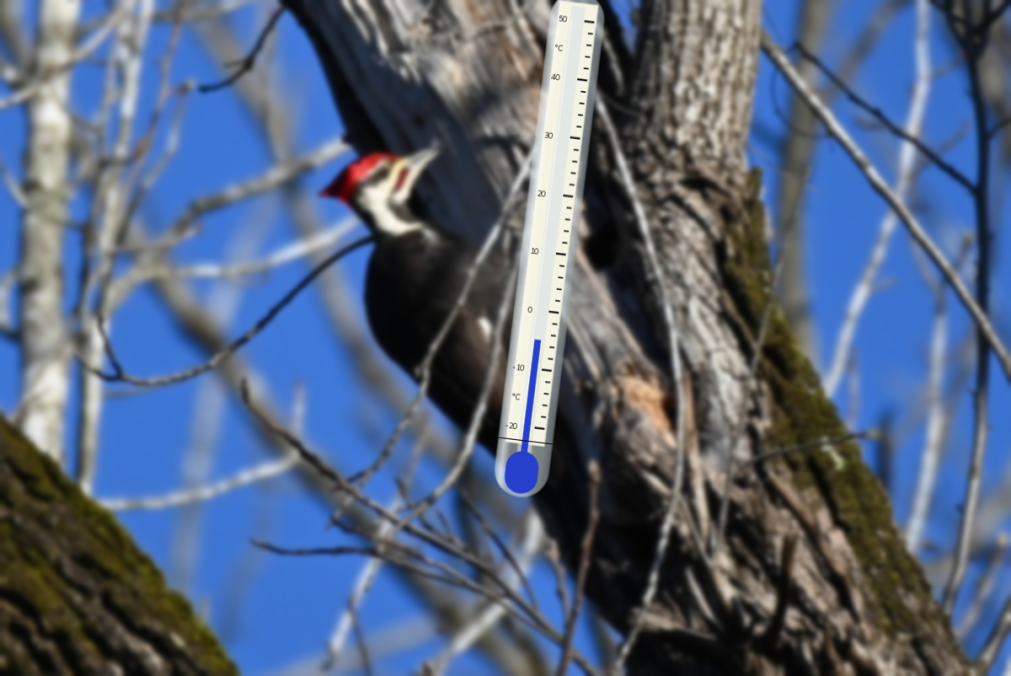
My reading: -5 °C
